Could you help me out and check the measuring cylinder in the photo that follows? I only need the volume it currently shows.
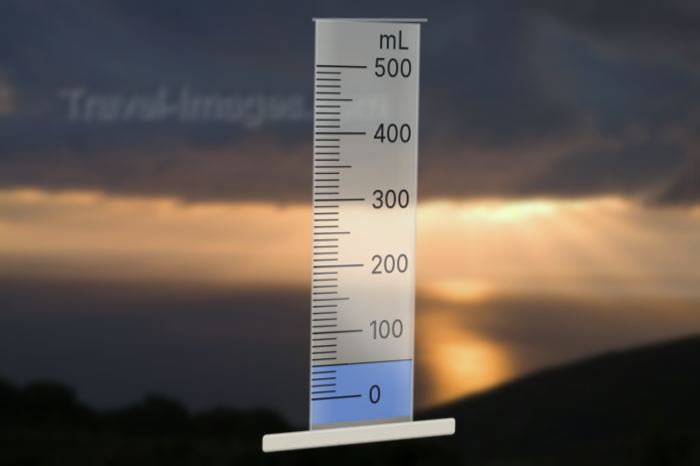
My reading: 50 mL
